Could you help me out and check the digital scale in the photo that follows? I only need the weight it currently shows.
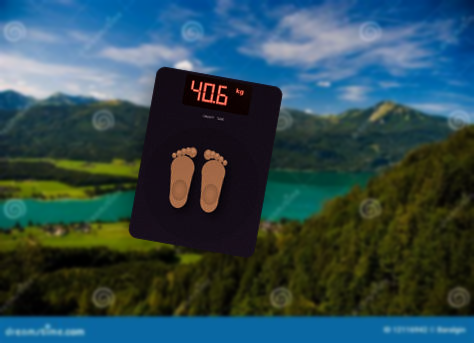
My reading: 40.6 kg
